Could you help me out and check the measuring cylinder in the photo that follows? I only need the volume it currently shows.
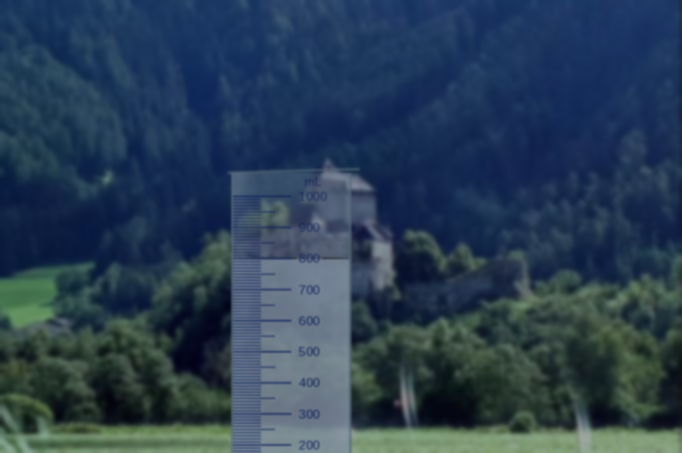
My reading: 800 mL
